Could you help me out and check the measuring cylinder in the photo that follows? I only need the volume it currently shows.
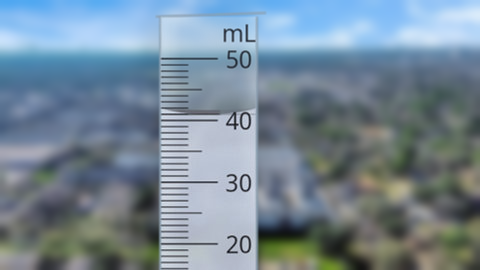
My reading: 41 mL
